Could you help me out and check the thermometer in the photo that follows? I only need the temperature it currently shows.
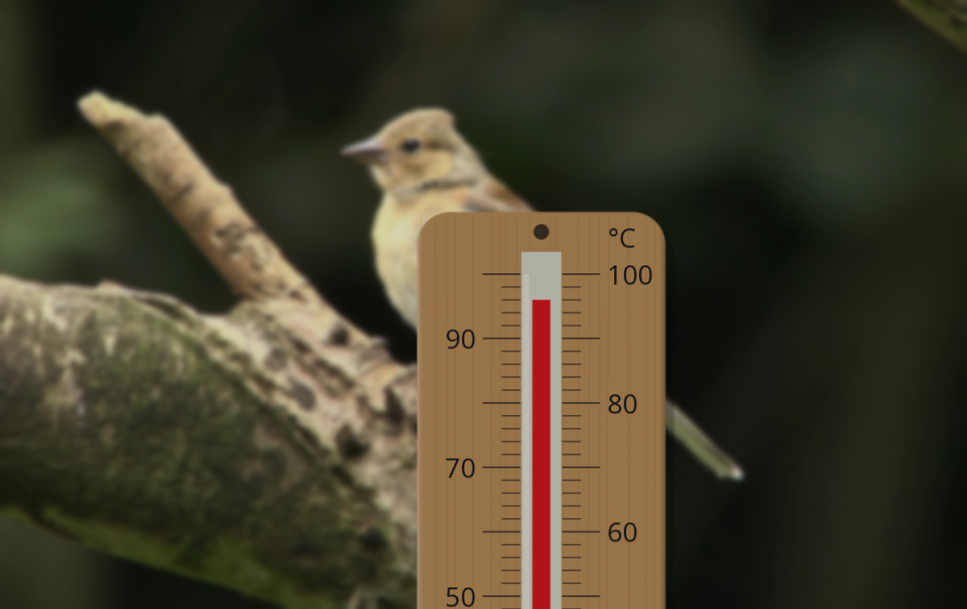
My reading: 96 °C
